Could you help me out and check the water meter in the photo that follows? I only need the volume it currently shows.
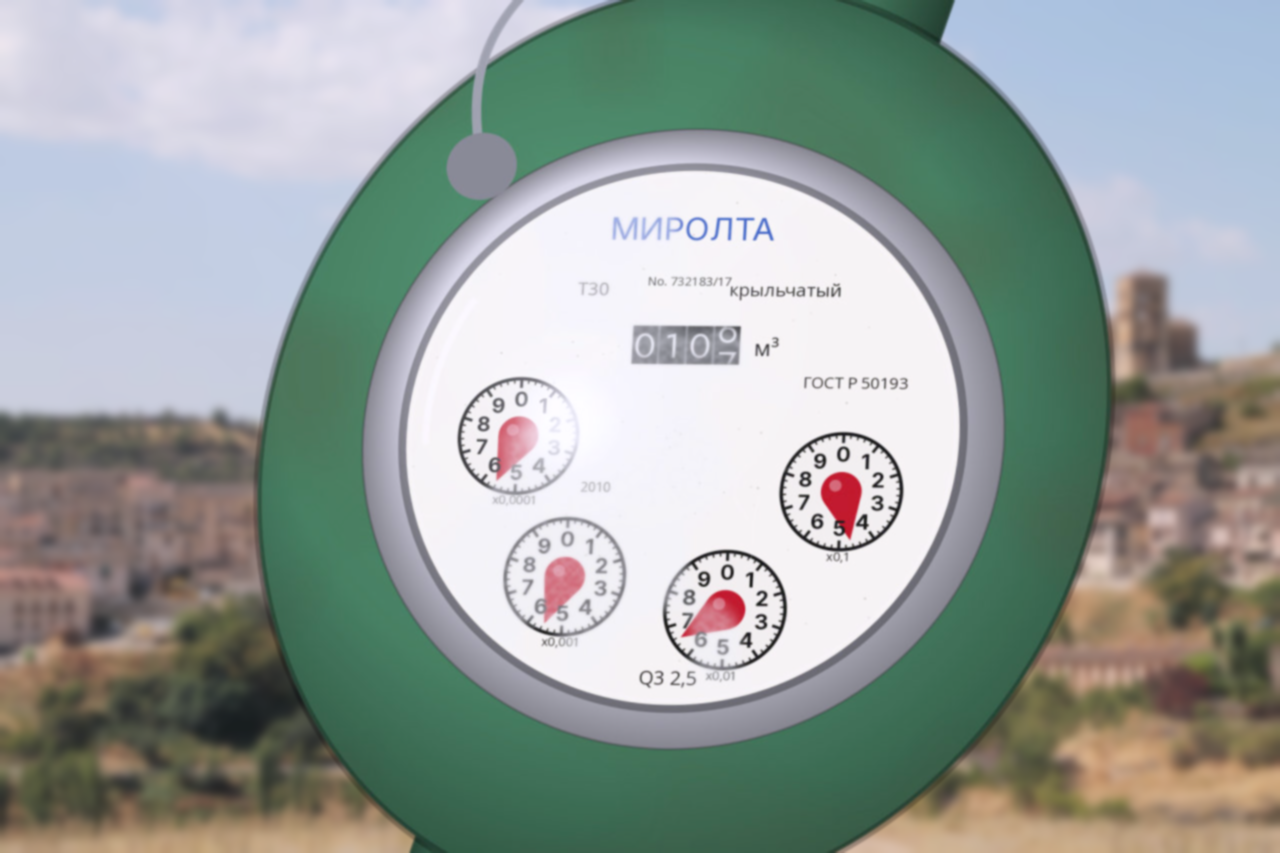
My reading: 106.4655 m³
